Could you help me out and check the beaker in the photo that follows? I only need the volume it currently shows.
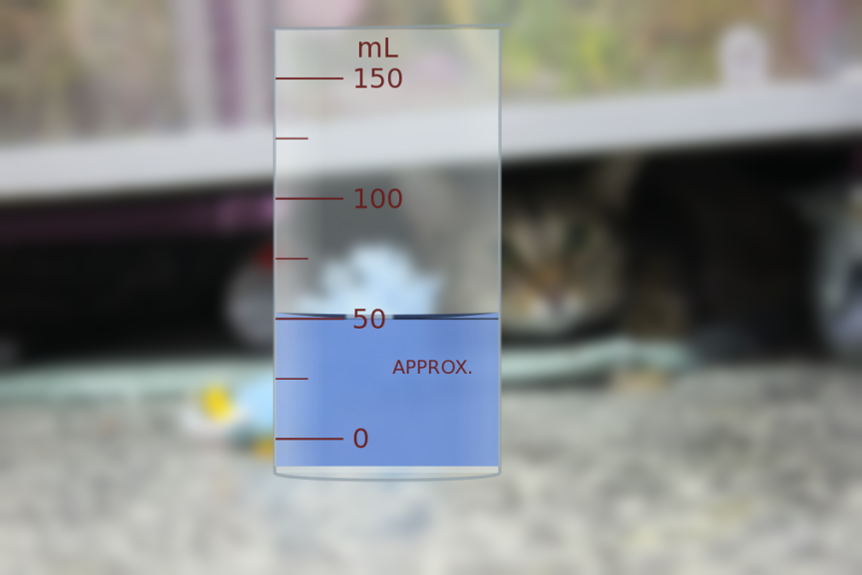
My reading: 50 mL
